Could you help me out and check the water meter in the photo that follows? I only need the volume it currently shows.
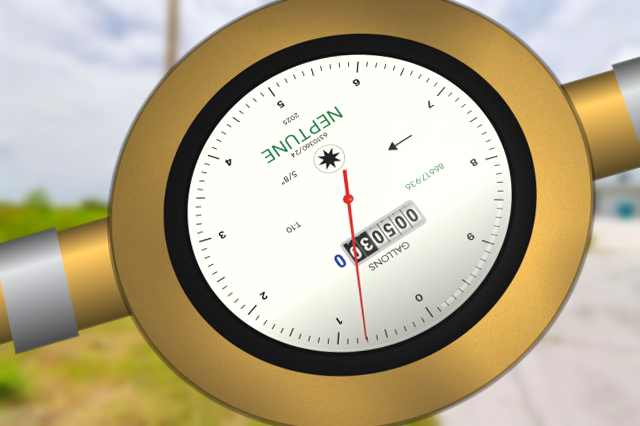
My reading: 50300.7 gal
